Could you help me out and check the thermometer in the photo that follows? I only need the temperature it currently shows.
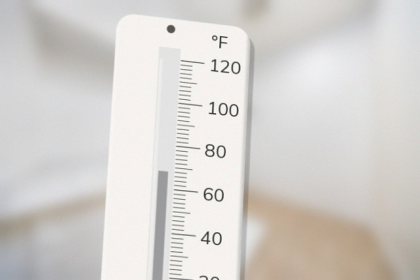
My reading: 68 °F
